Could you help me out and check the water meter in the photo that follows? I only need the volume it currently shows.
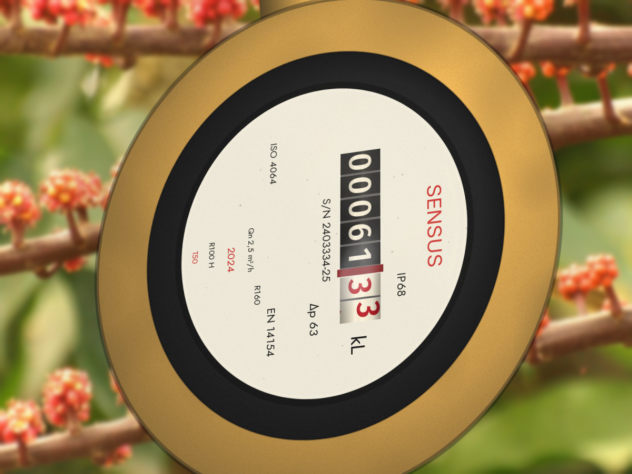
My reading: 61.33 kL
